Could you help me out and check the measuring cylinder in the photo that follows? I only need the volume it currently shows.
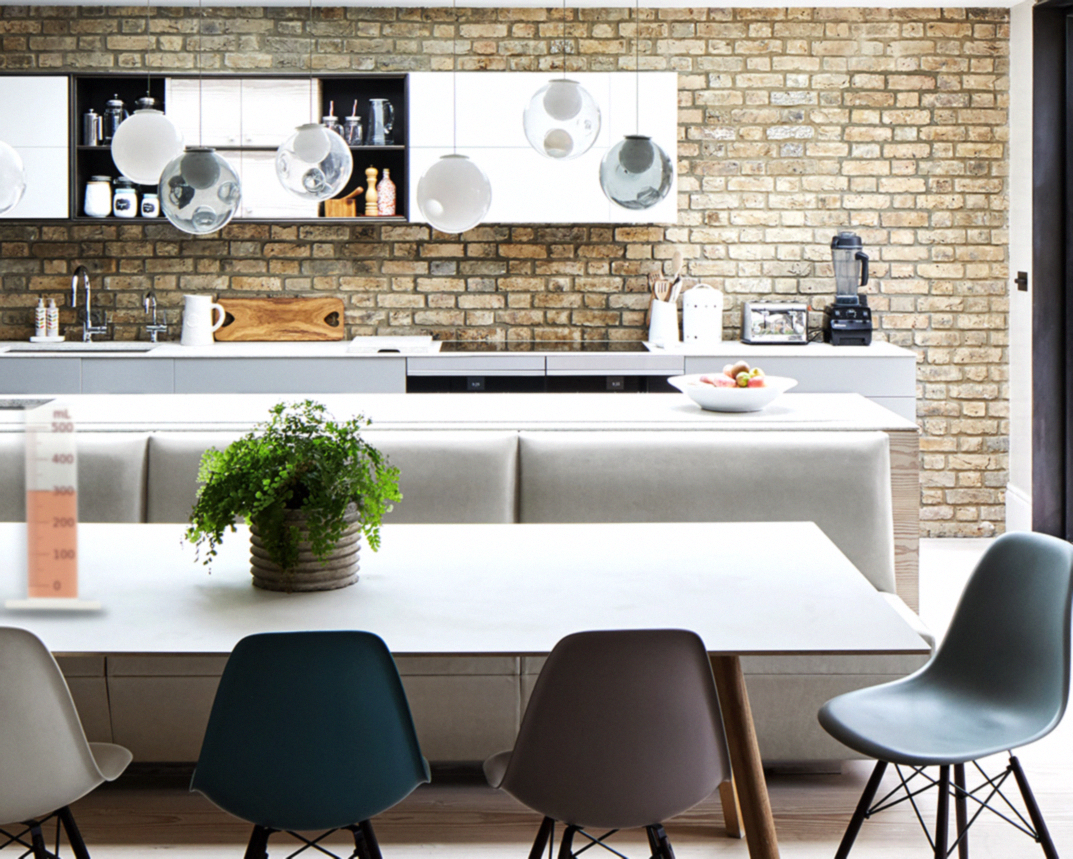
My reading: 300 mL
